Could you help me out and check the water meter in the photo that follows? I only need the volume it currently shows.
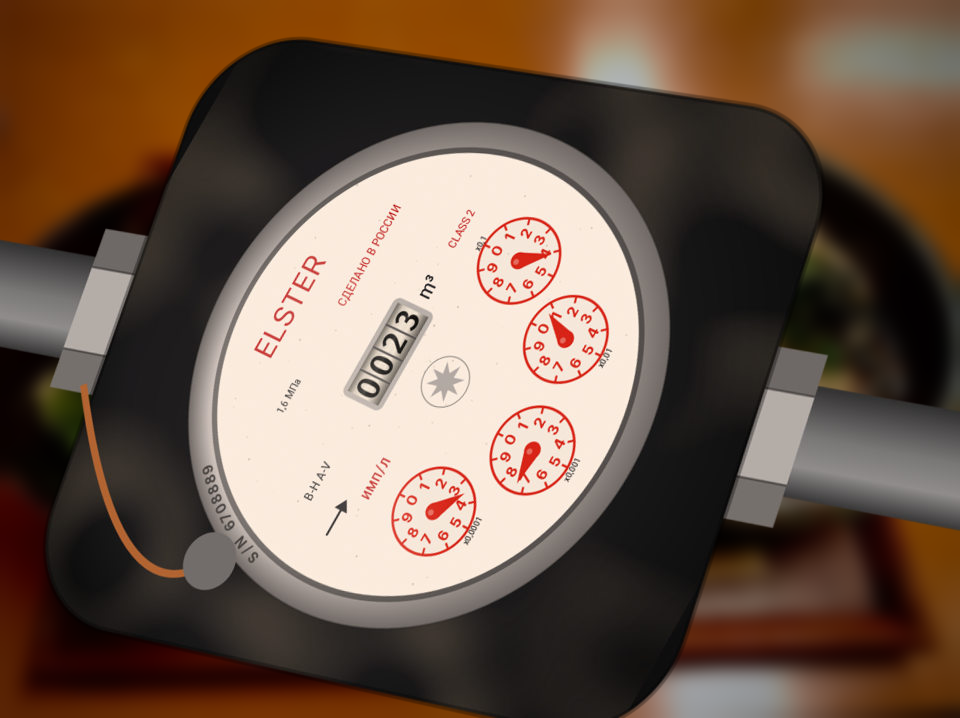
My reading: 23.4073 m³
